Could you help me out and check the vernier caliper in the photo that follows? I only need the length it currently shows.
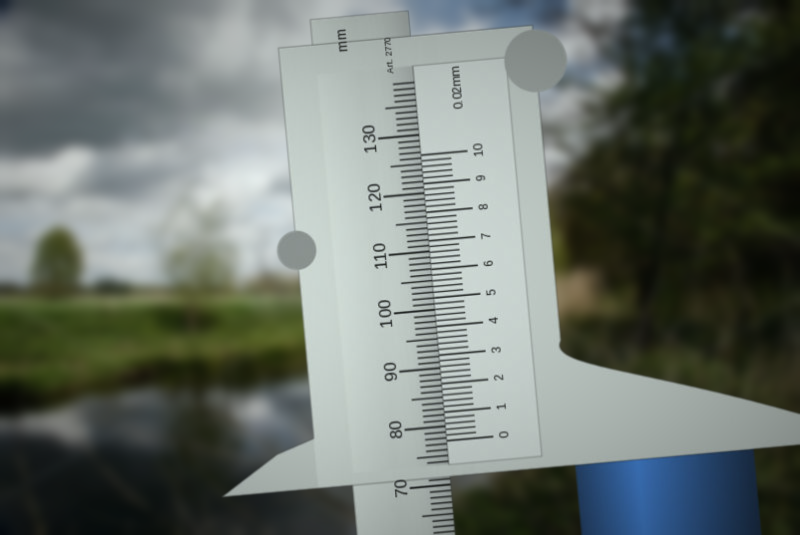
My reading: 77.5 mm
